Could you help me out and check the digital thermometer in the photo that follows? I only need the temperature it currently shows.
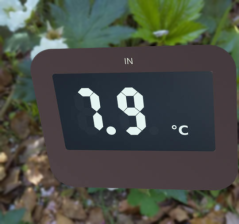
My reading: 7.9 °C
